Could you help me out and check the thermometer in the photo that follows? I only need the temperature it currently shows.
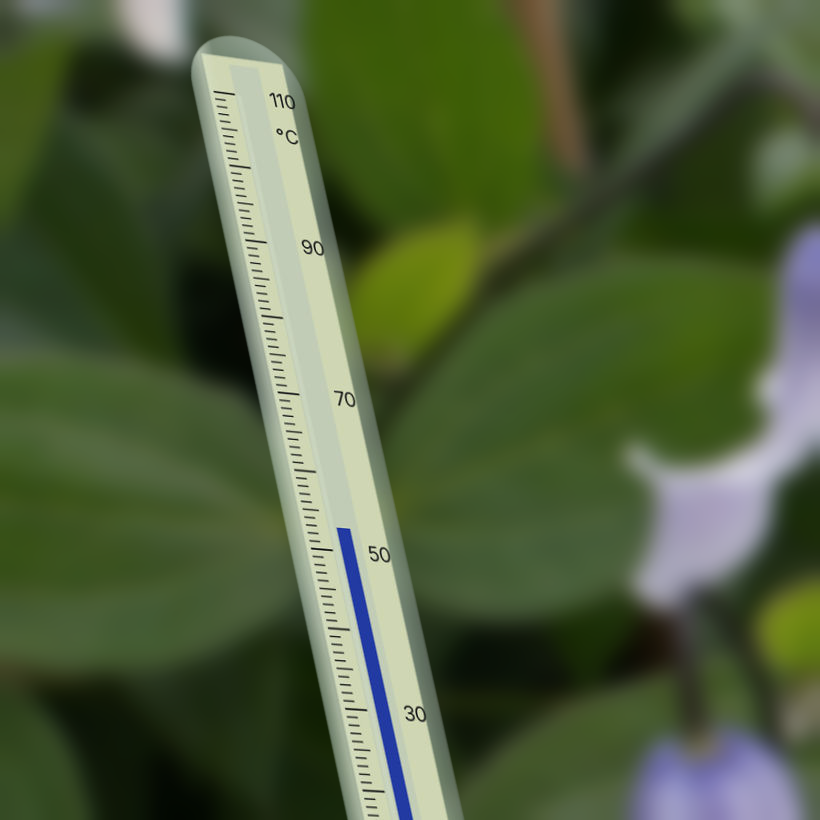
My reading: 53 °C
